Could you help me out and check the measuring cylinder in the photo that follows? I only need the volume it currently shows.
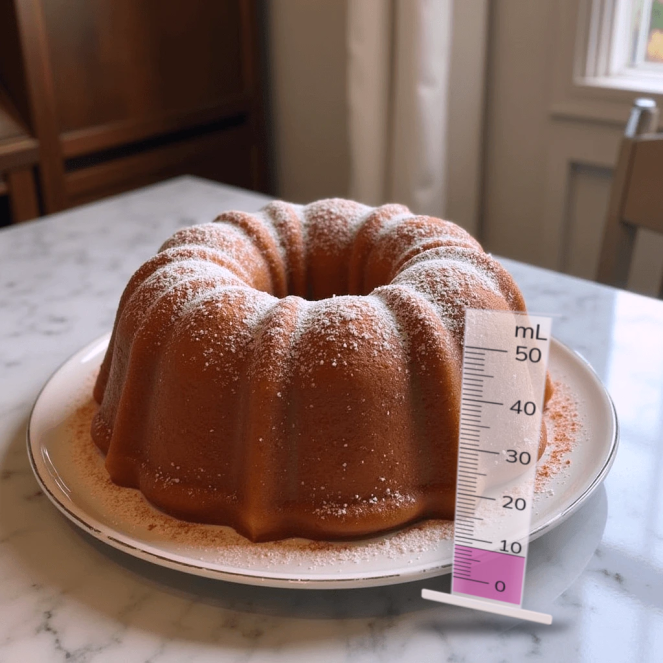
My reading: 8 mL
